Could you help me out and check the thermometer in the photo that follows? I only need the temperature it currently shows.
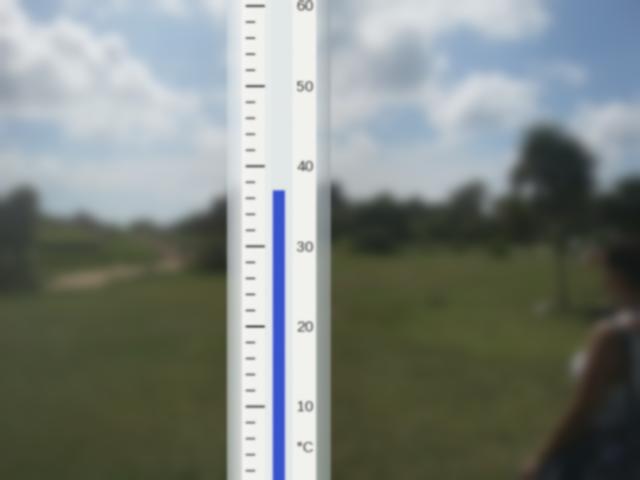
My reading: 37 °C
